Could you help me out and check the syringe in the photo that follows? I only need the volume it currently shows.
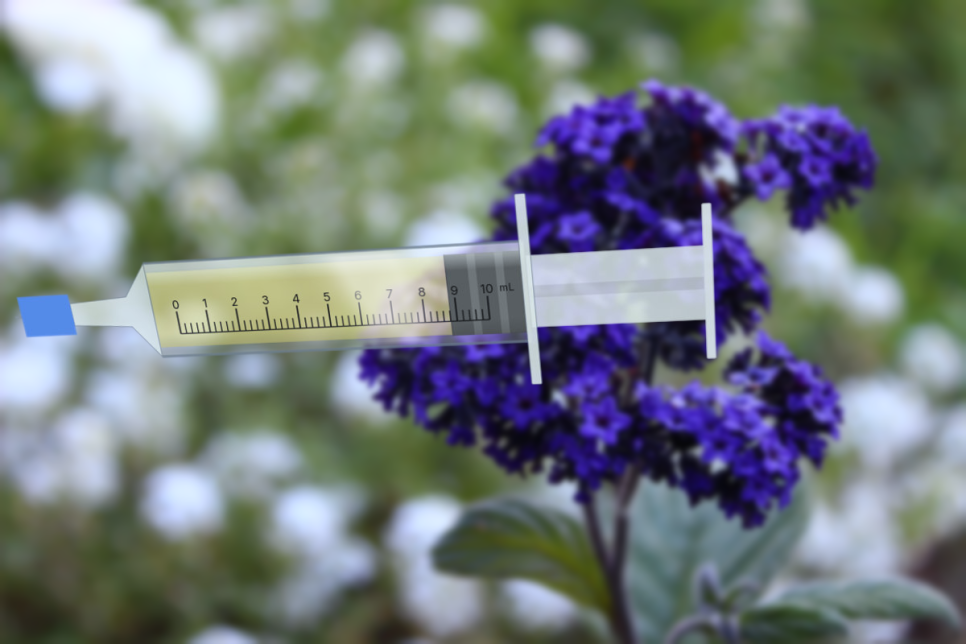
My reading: 8.8 mL
